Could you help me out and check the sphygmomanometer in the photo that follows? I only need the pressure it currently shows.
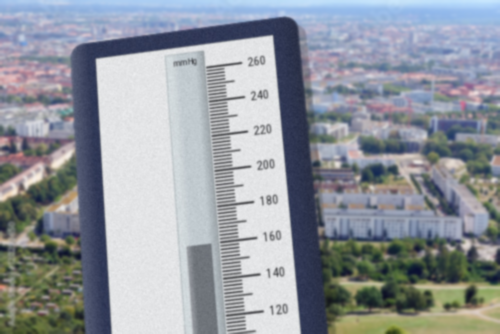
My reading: 160 mmHg
